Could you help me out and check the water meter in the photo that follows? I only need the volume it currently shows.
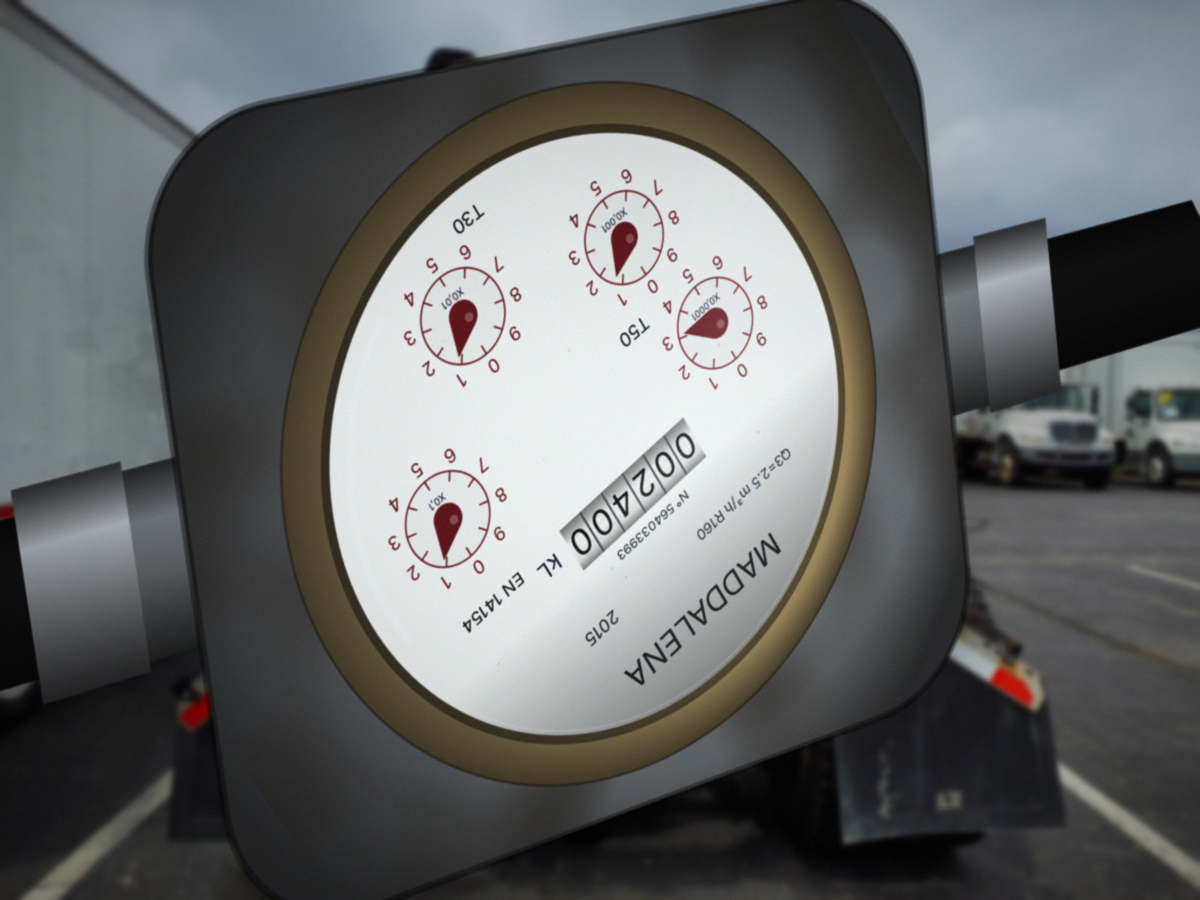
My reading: 2400.1113 kL
